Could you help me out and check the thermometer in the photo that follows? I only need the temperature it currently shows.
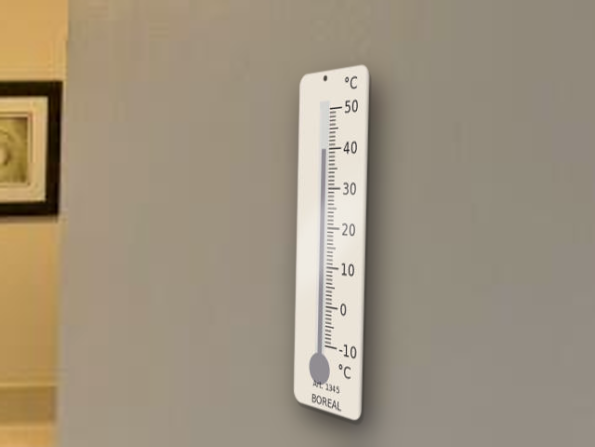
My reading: 40 °C
